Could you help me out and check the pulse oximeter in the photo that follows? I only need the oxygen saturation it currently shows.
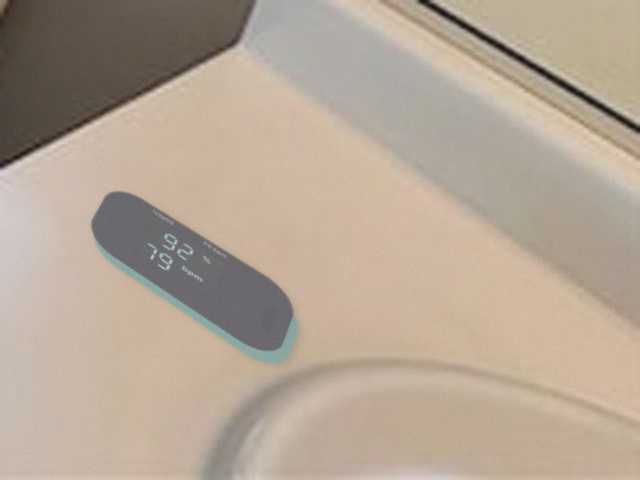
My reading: 92 %
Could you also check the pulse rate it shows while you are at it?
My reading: 79 bpm
